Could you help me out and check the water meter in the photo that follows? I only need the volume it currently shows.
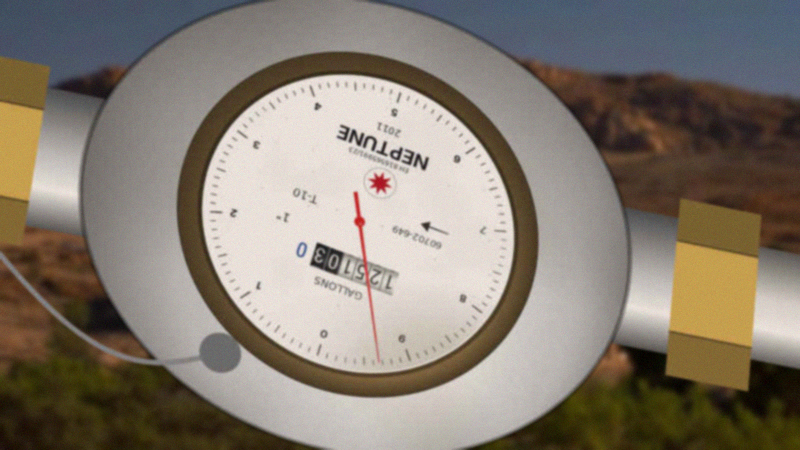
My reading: 1251029.3 gal
